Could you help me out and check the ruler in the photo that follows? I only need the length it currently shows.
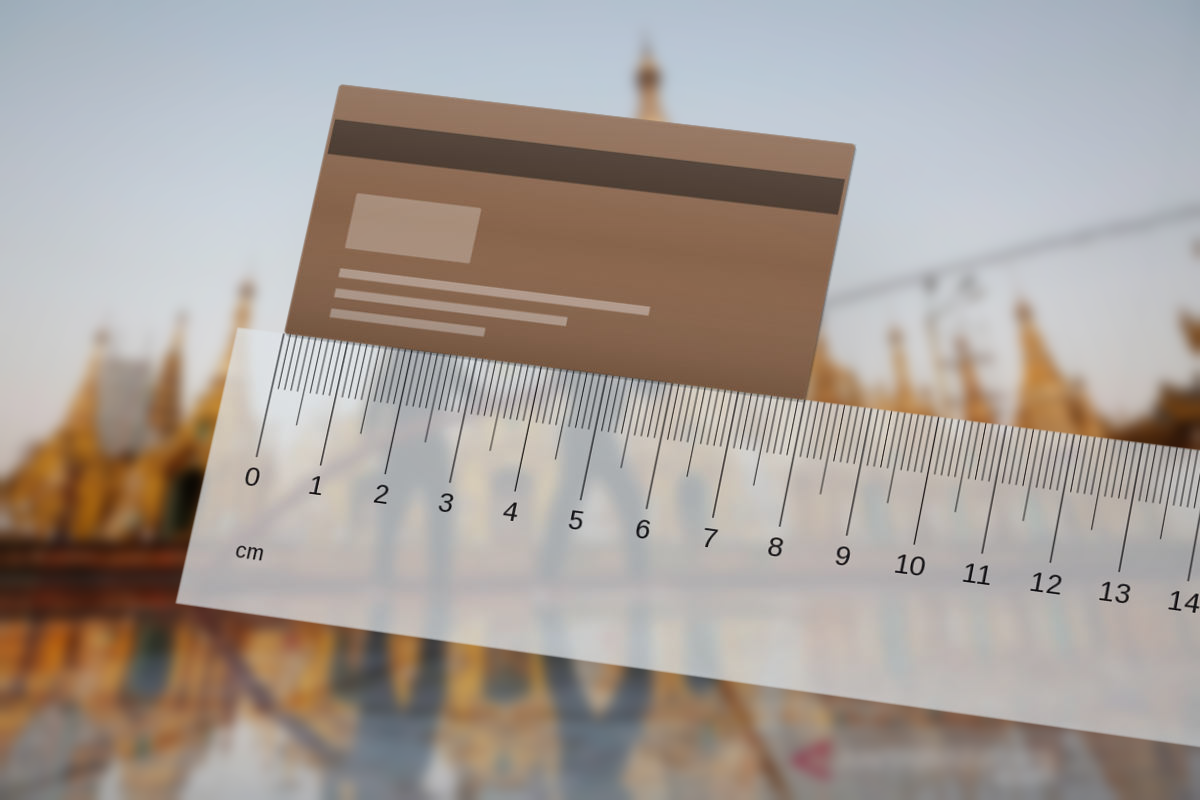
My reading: 8 cm
